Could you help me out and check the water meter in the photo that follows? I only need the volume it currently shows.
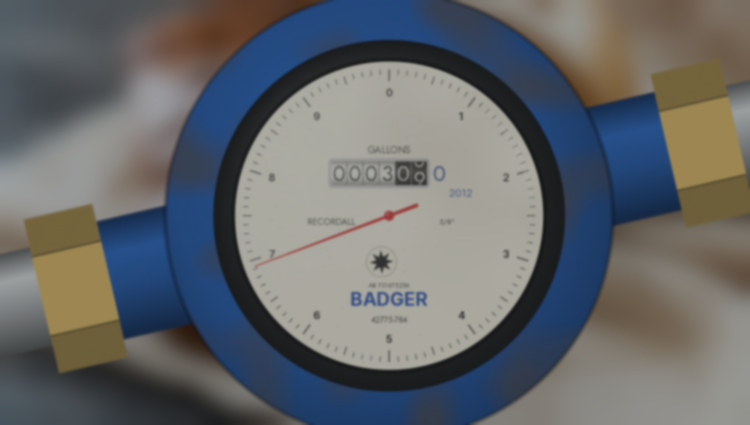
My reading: 3086.9 gal
